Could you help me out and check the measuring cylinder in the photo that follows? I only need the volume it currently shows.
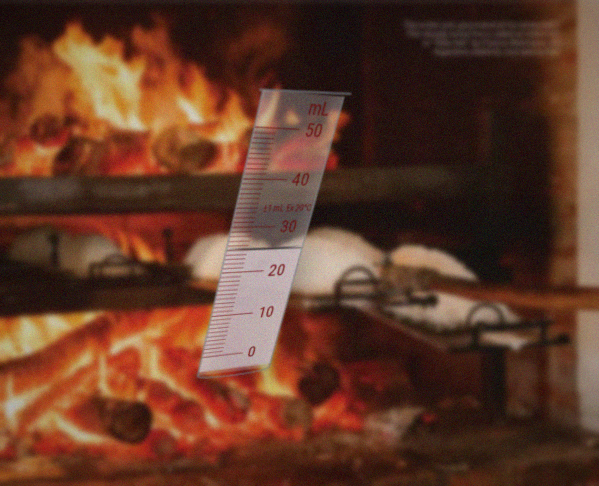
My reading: 25 mL
